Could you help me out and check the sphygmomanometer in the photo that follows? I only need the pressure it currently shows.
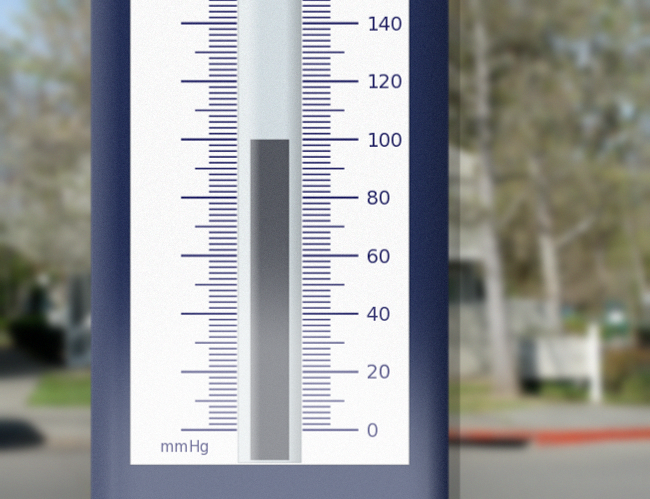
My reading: 100 mmHg
